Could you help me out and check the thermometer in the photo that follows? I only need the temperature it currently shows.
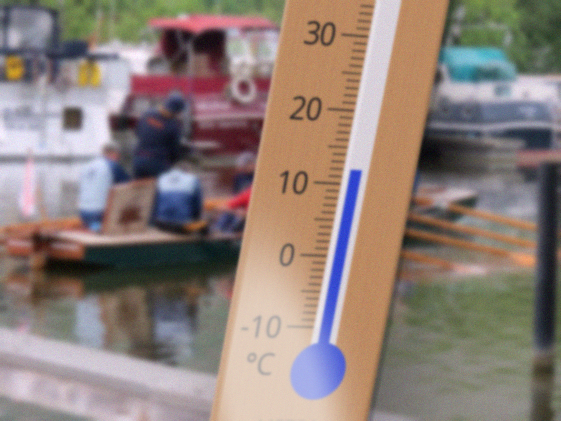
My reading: 12 °C
